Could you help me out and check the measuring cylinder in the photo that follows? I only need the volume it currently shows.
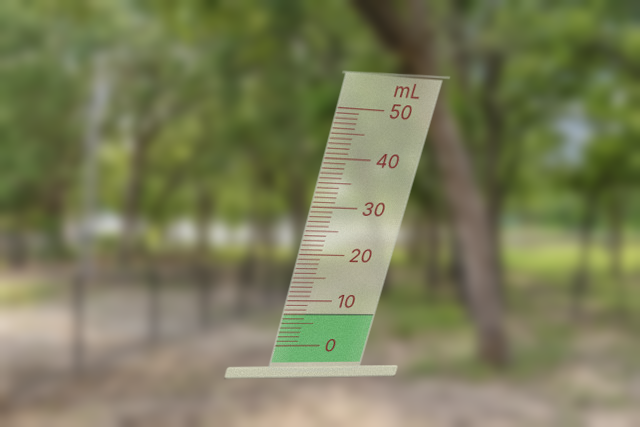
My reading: 7 mL
